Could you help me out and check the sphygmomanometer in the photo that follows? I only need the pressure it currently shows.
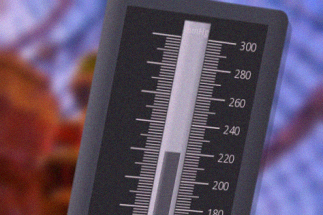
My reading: 220 mmHg
